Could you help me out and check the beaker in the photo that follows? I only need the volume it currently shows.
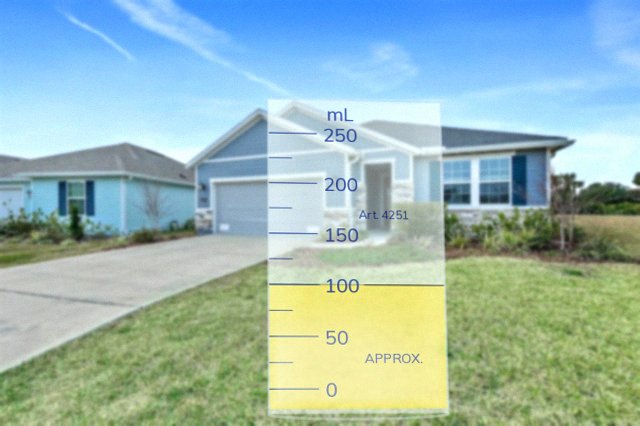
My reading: 100 mL
